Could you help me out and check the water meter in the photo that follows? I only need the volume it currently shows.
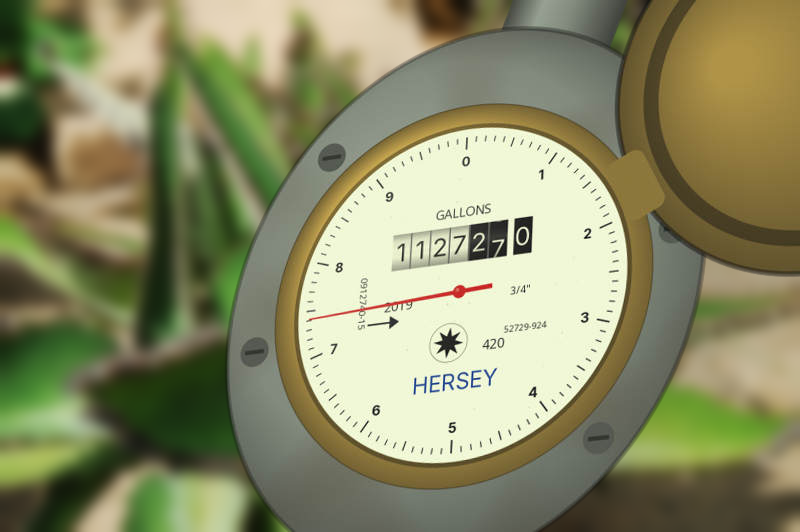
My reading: 1127267.4 gal
